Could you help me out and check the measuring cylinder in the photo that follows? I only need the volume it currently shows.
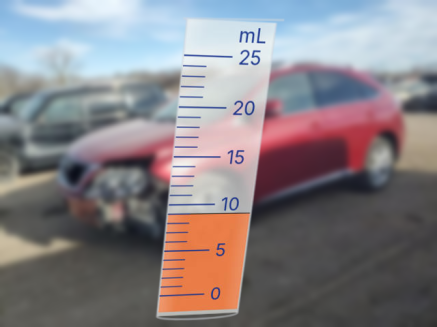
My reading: 9 mL
